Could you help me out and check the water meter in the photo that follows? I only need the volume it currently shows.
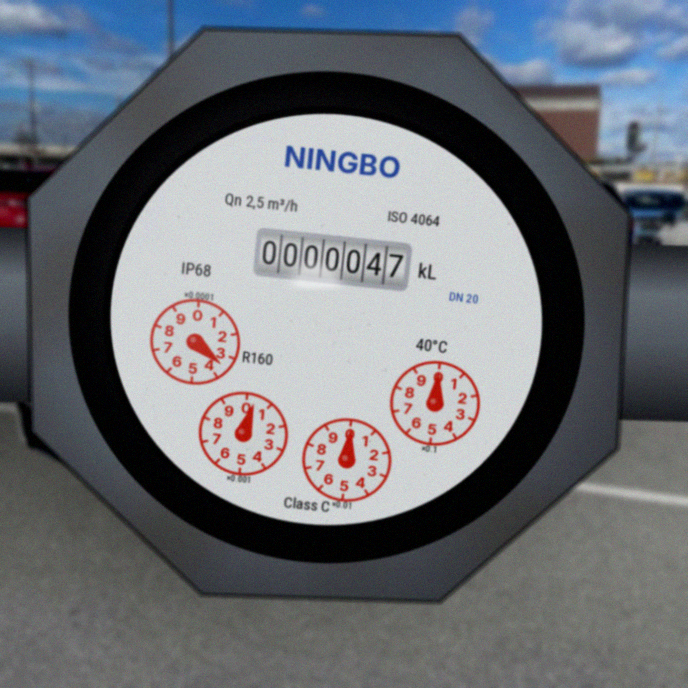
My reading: 47.0003 kL
